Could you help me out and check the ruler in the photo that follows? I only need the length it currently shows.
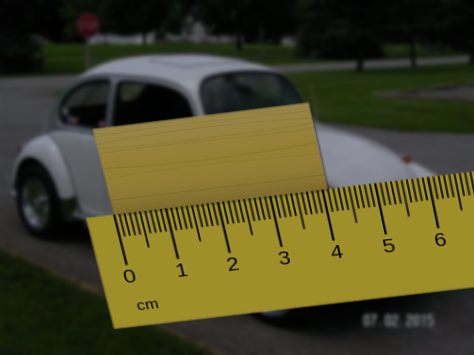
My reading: 4.1 cm
